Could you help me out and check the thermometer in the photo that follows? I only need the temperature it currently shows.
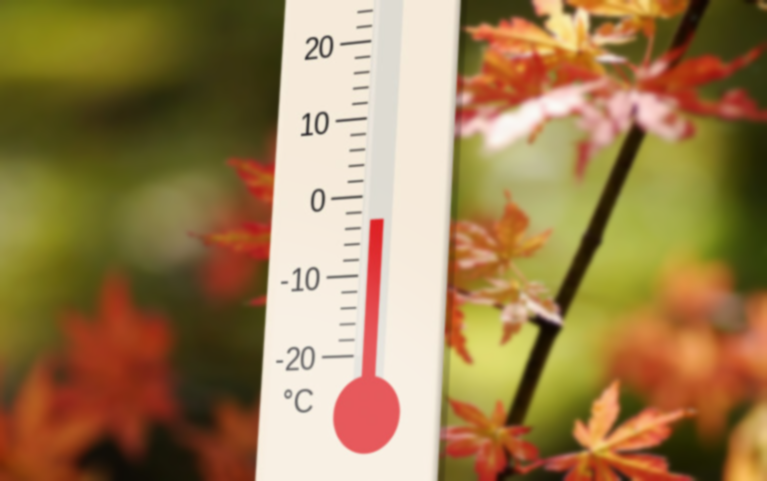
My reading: -3 °C
